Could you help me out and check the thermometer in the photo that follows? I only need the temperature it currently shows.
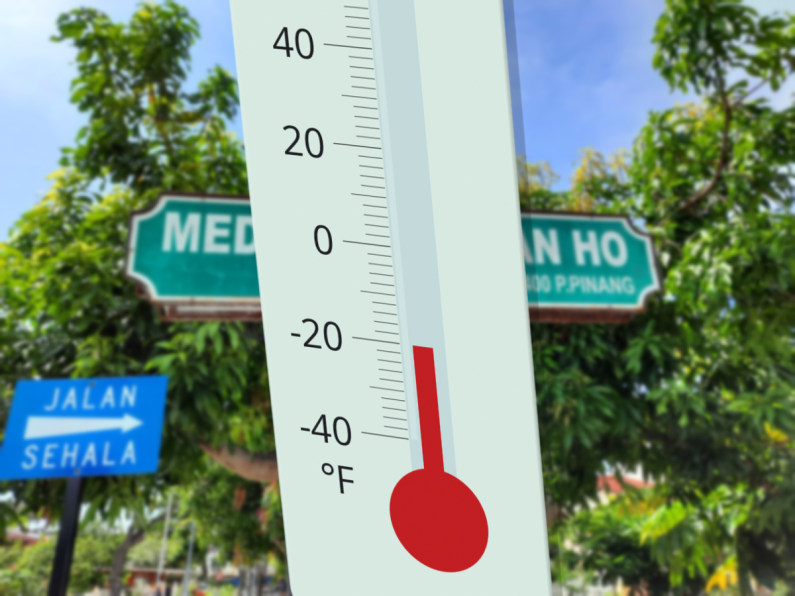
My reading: -20 °F
